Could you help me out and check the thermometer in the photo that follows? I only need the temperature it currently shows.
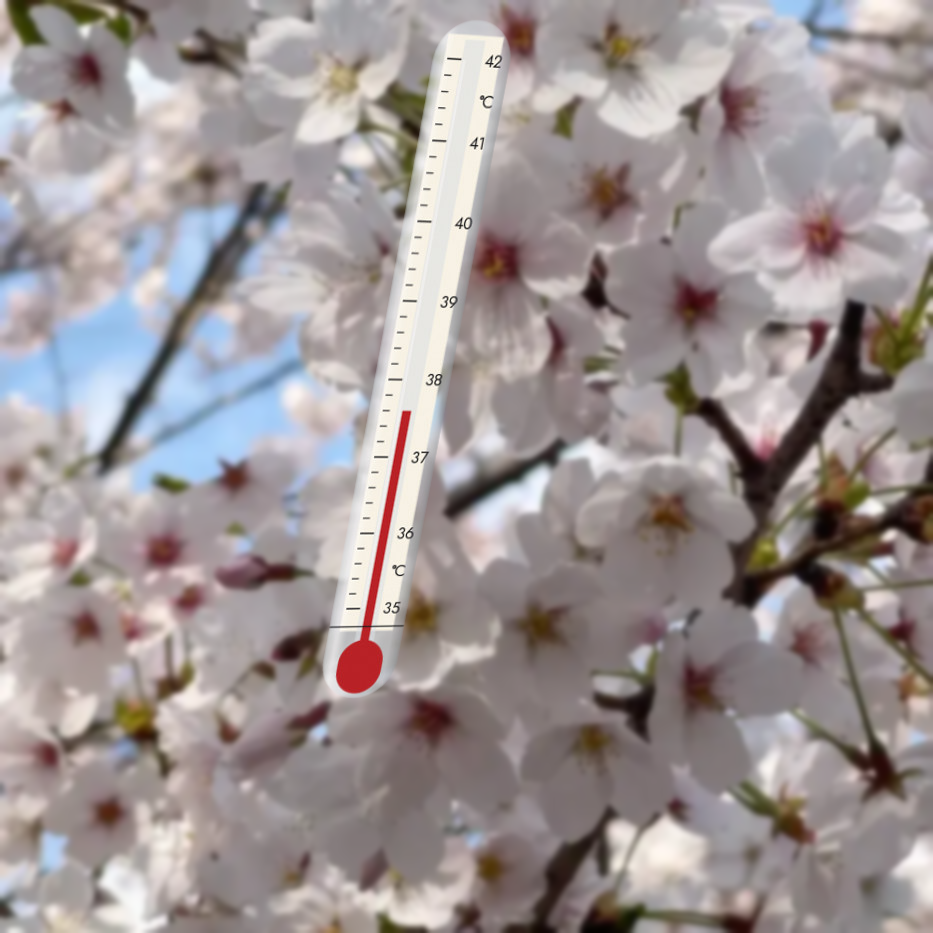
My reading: 37.6 °C
